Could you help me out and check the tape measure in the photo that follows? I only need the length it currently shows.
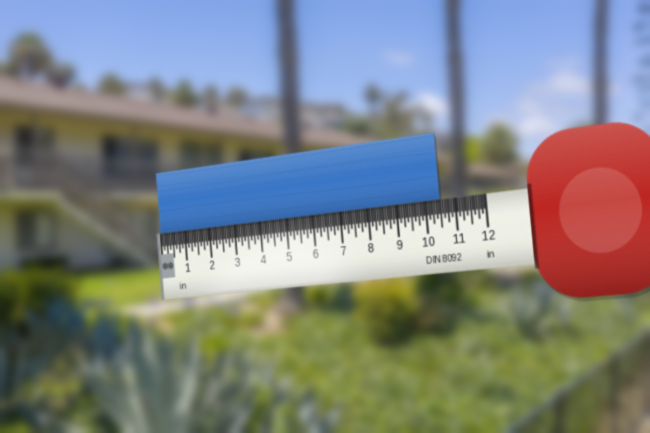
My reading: 10.5 in
